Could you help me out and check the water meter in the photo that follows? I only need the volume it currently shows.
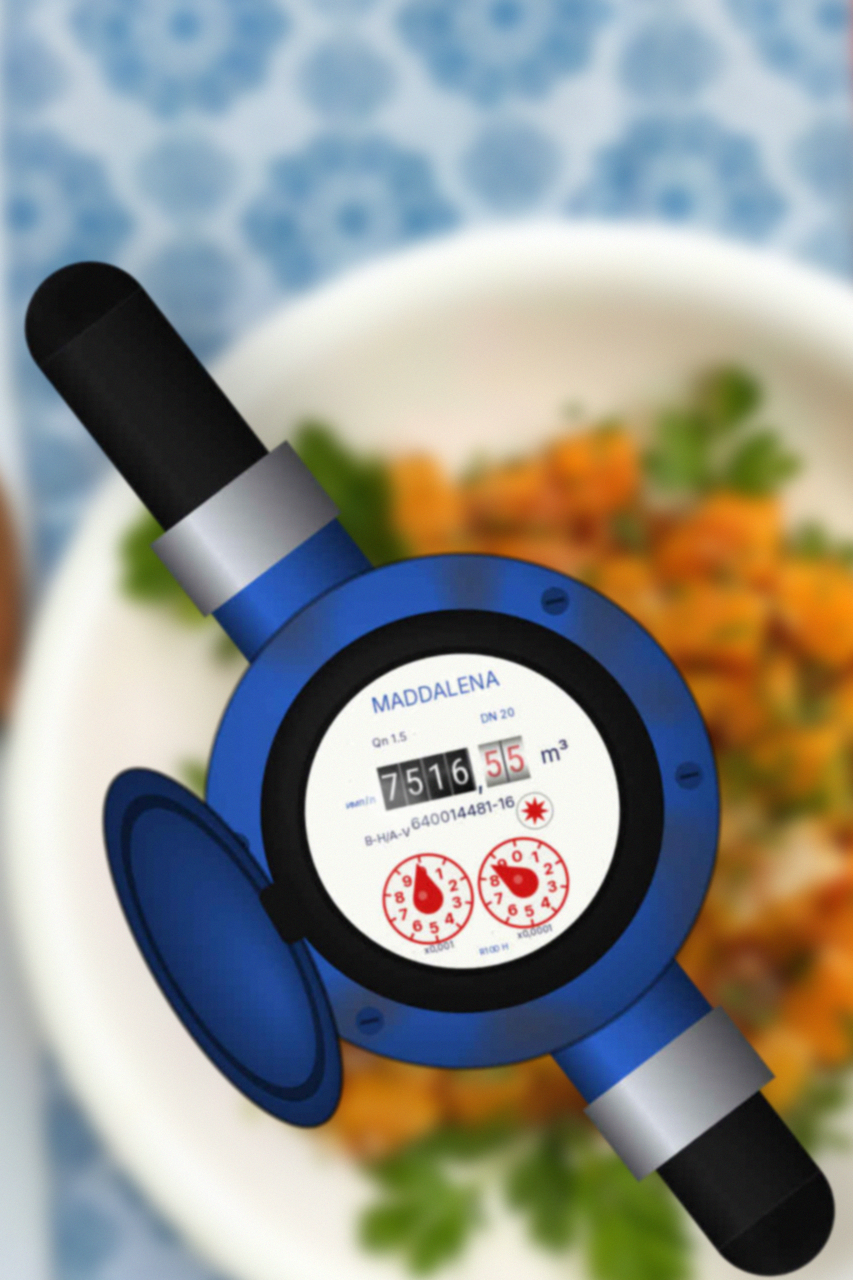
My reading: 7516.5498 m³
